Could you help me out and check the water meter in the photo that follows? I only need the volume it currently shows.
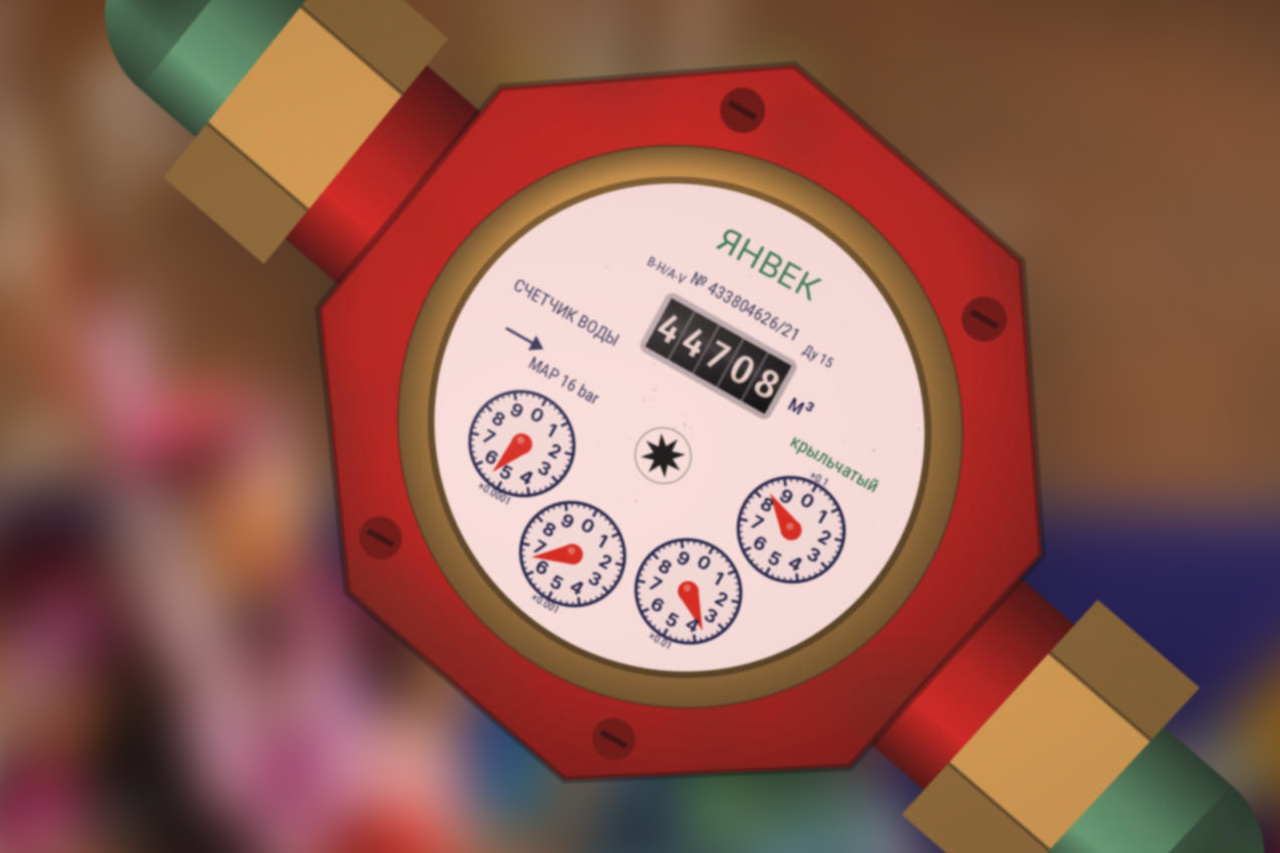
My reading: 44708.8365 m³
